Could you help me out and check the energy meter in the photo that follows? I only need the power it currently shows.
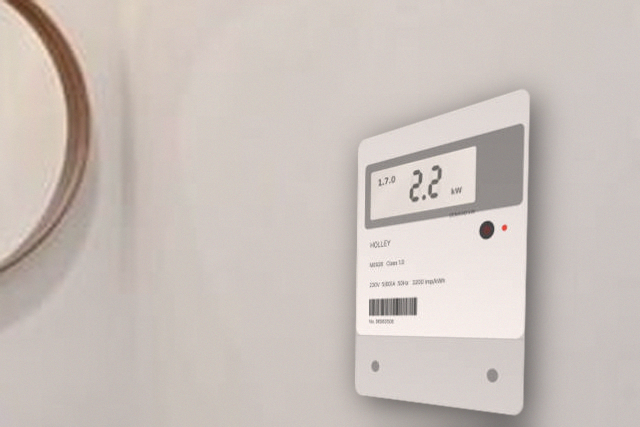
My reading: 2.2 kW
